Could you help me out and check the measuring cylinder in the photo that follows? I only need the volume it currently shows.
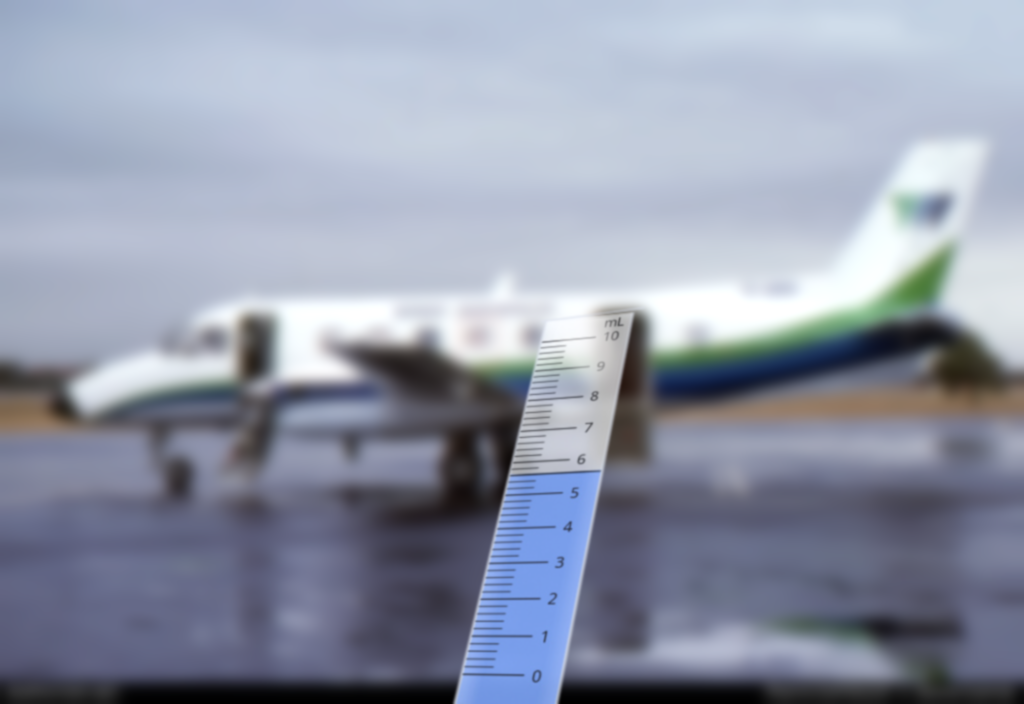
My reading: 5.6 mL
